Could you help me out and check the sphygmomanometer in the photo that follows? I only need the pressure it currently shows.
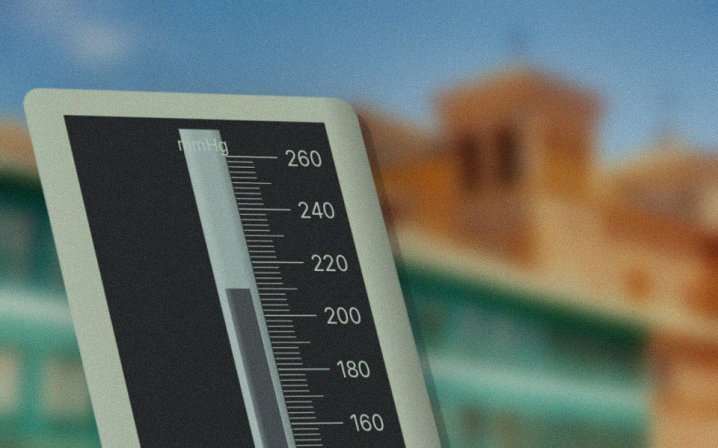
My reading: 210 mmHg
